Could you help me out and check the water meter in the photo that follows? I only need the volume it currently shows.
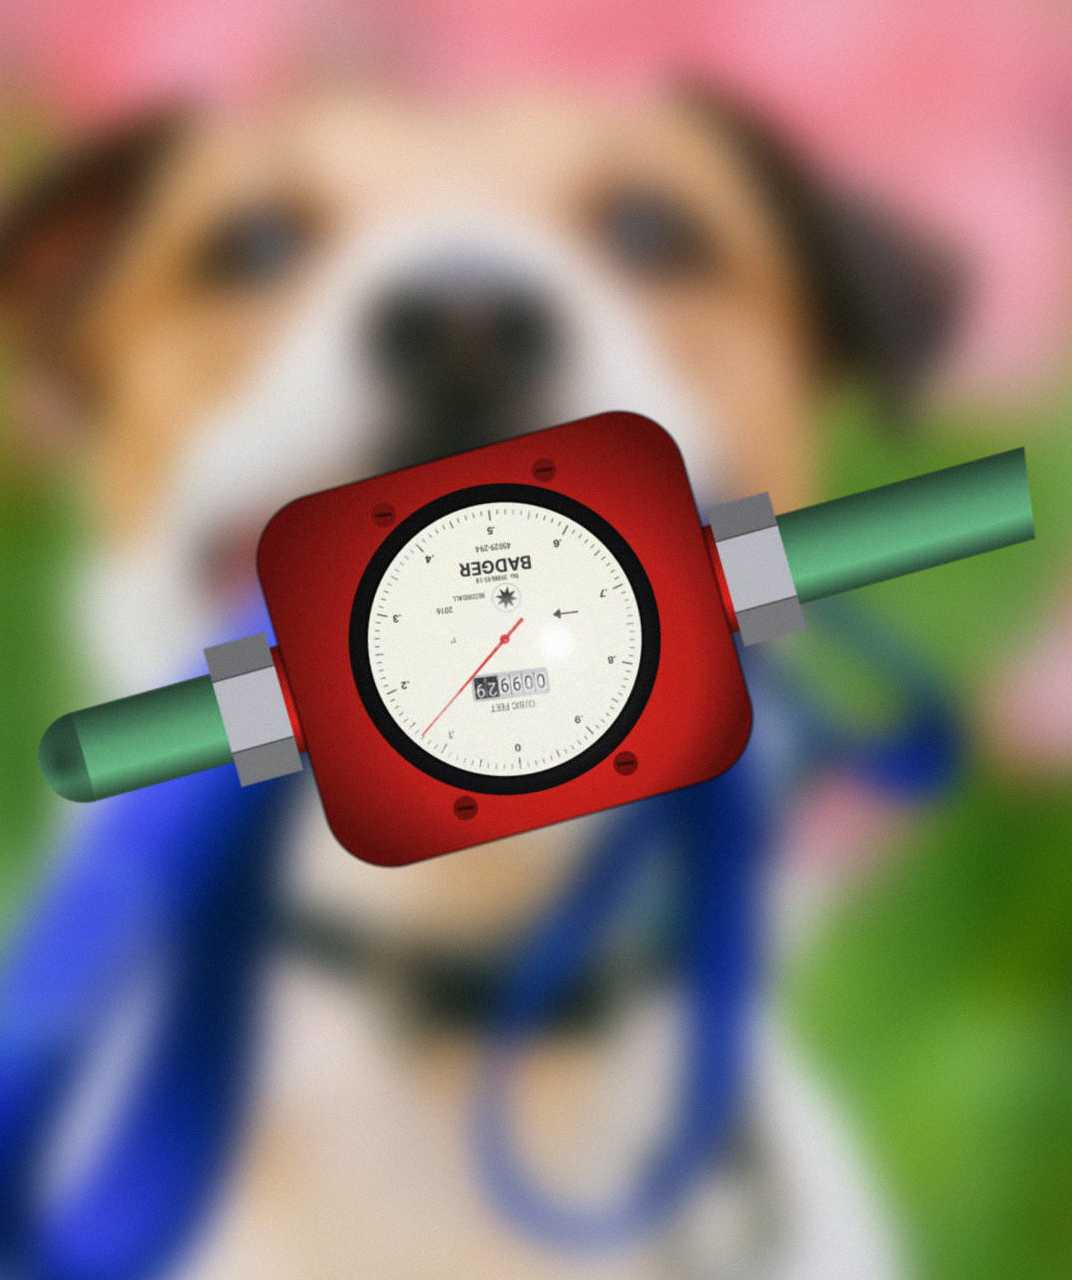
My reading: 9929.13 ft³
